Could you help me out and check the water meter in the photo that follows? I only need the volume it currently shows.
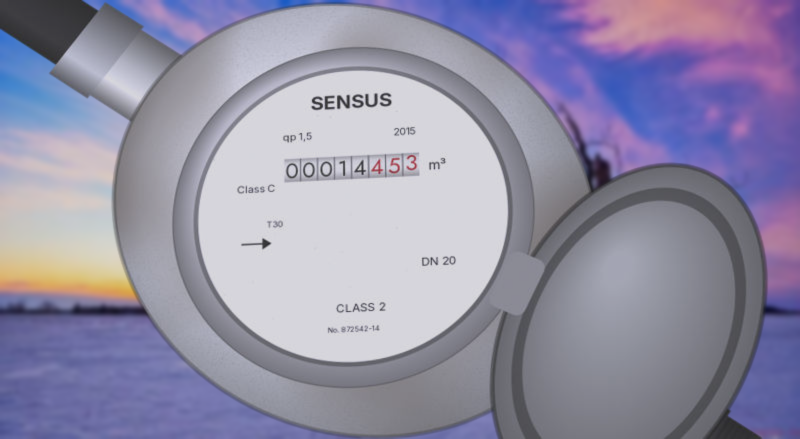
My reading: 14.453 m³
